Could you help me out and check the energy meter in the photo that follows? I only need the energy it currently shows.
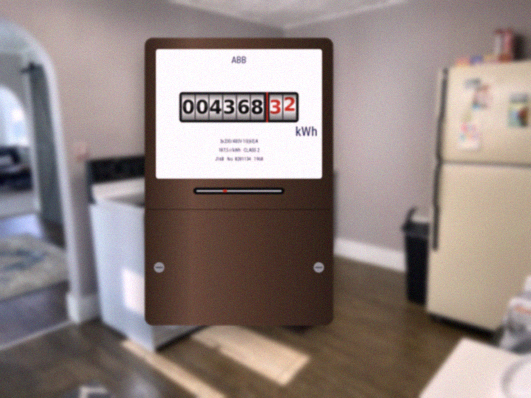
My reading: 4368.32 kWh
